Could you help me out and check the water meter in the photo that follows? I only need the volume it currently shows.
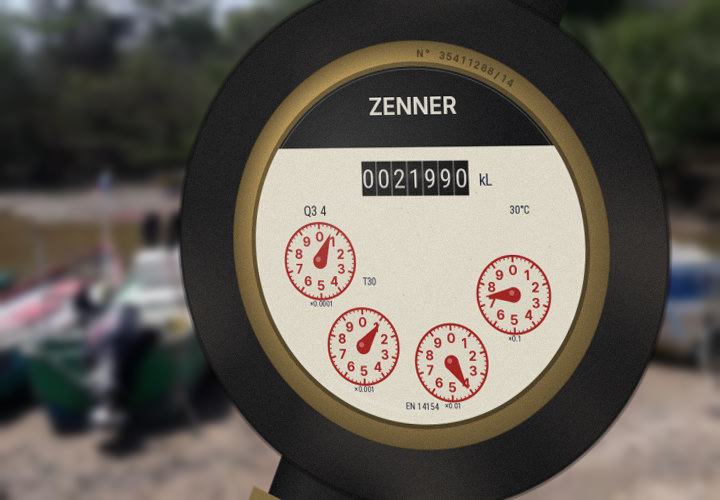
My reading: 21990.7410 kL
